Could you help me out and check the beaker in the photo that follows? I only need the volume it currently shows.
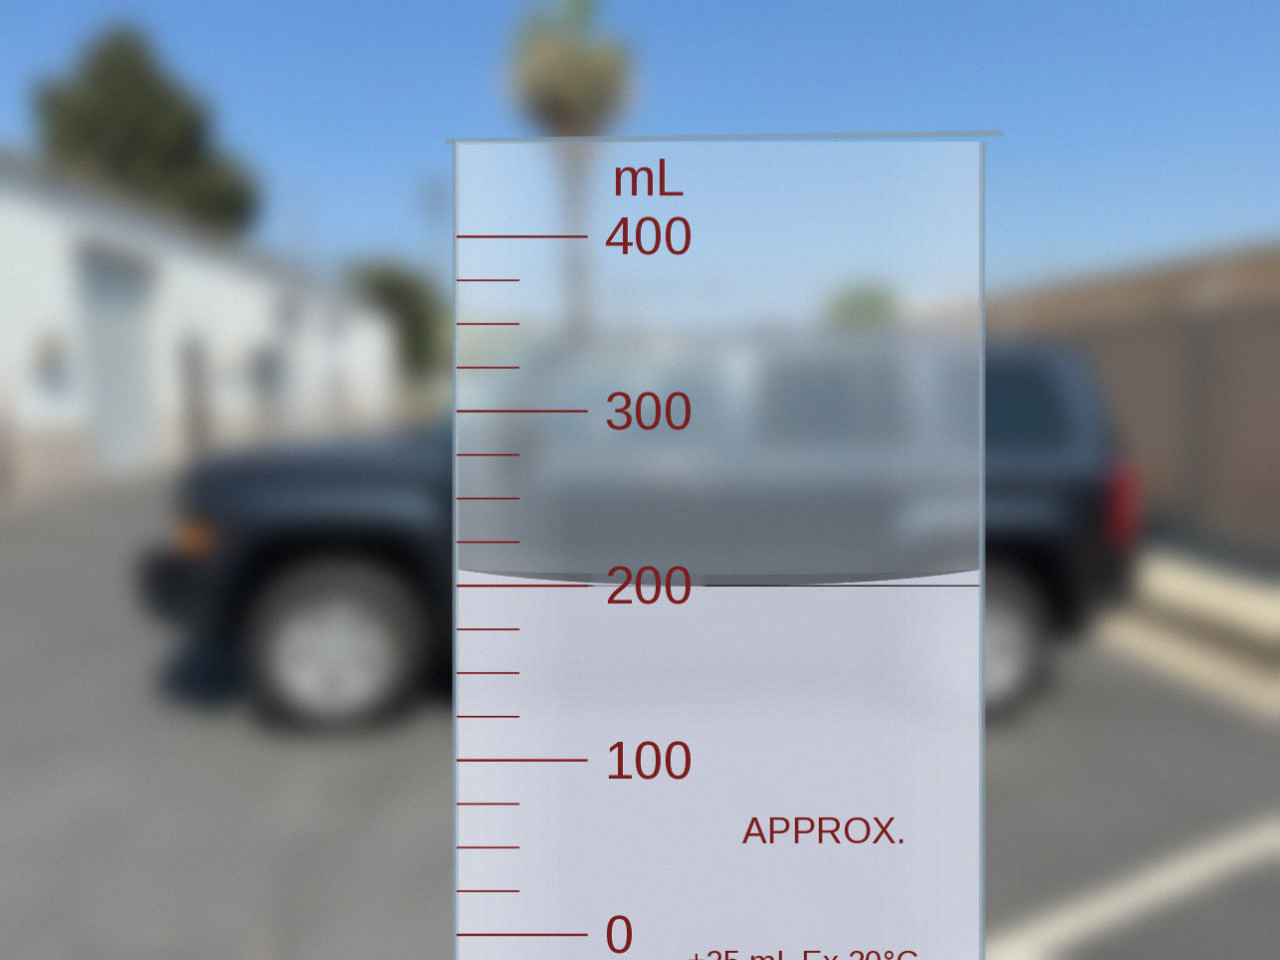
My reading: 200 mL
